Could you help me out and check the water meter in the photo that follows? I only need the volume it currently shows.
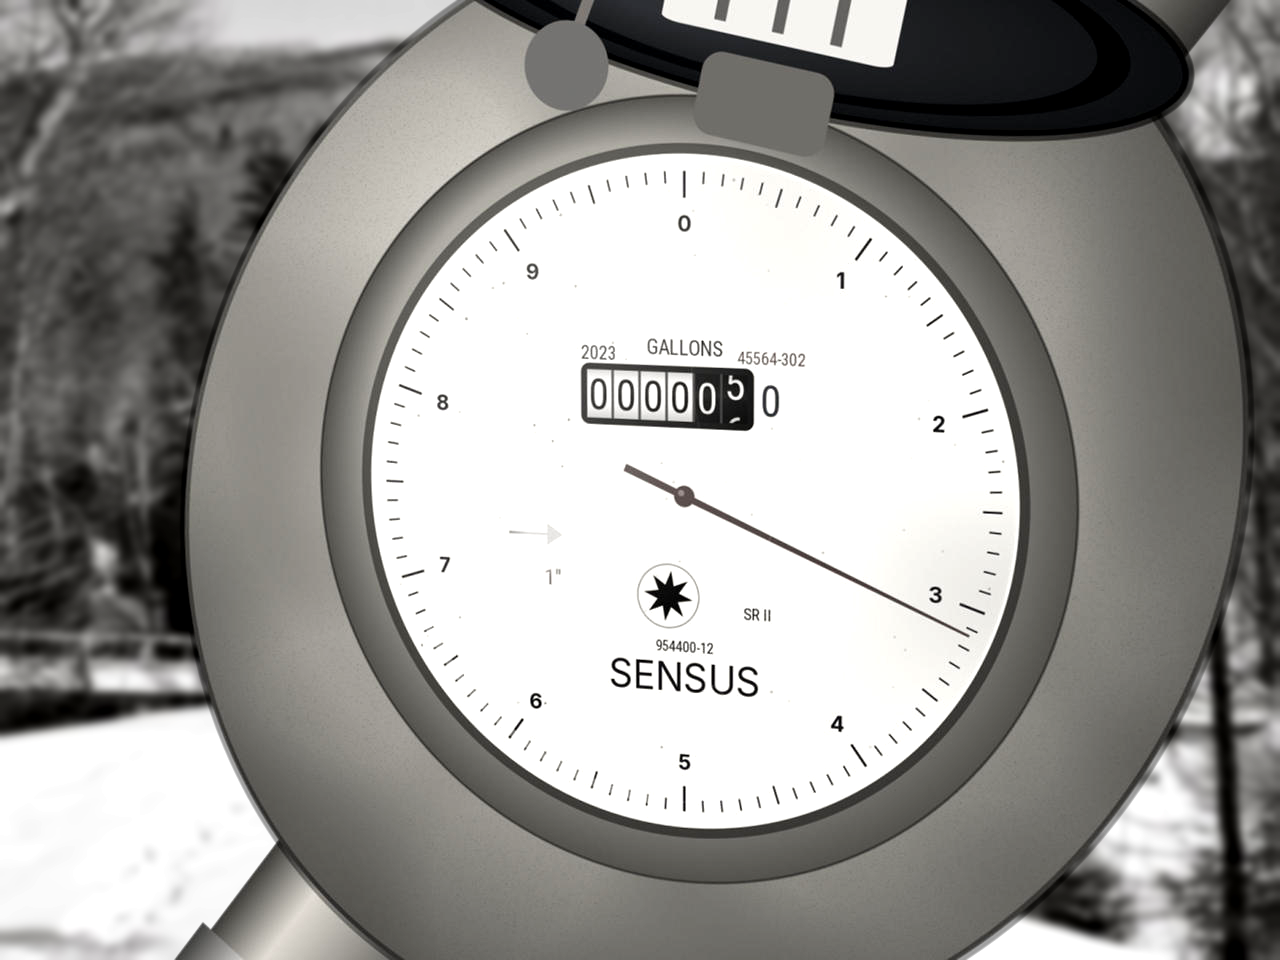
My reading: 53.1 gal
